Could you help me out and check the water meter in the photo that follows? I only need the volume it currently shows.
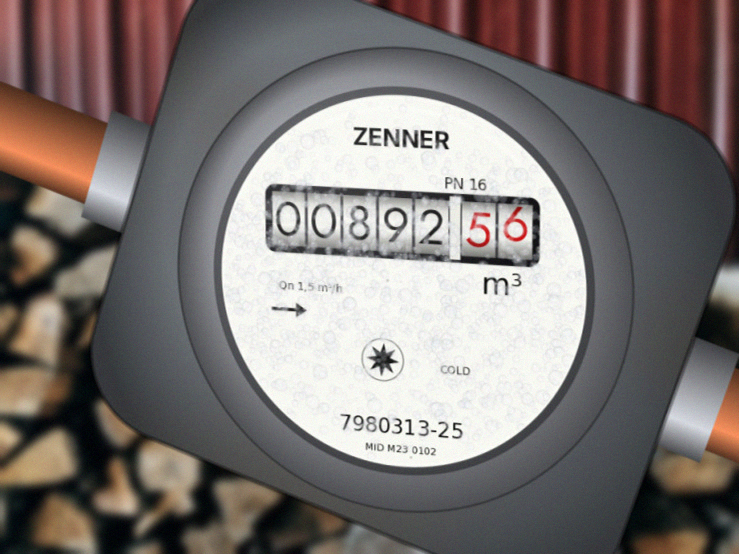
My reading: 892.56 m³
